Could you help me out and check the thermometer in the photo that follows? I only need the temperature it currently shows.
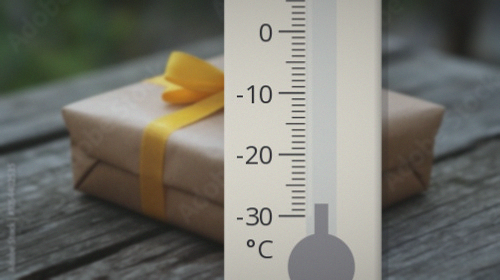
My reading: -28 °C
